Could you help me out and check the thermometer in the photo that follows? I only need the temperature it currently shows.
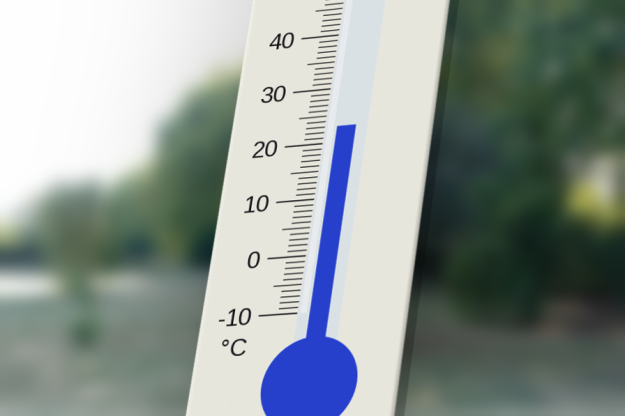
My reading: 23 °C
